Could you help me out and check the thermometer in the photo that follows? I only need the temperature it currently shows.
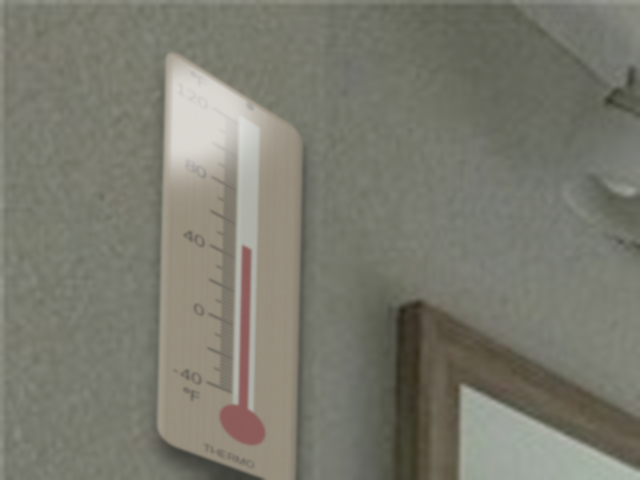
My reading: 50 °F
